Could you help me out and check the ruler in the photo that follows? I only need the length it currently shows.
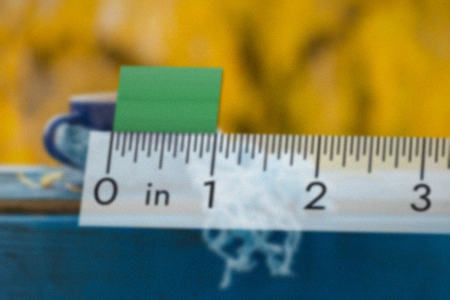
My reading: 1 in
